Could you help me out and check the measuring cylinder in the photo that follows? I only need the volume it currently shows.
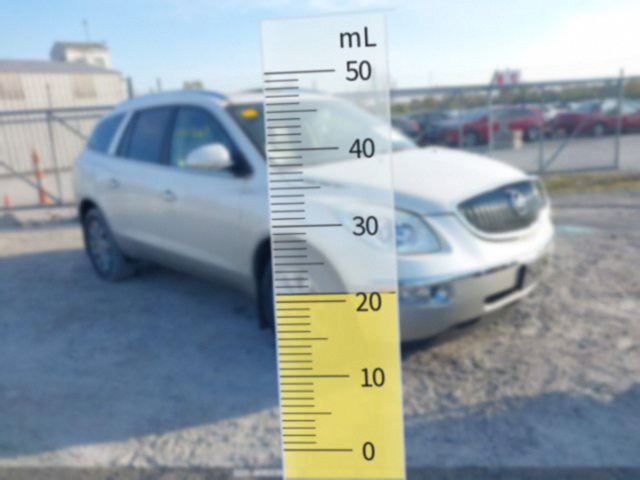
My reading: 21 mL
